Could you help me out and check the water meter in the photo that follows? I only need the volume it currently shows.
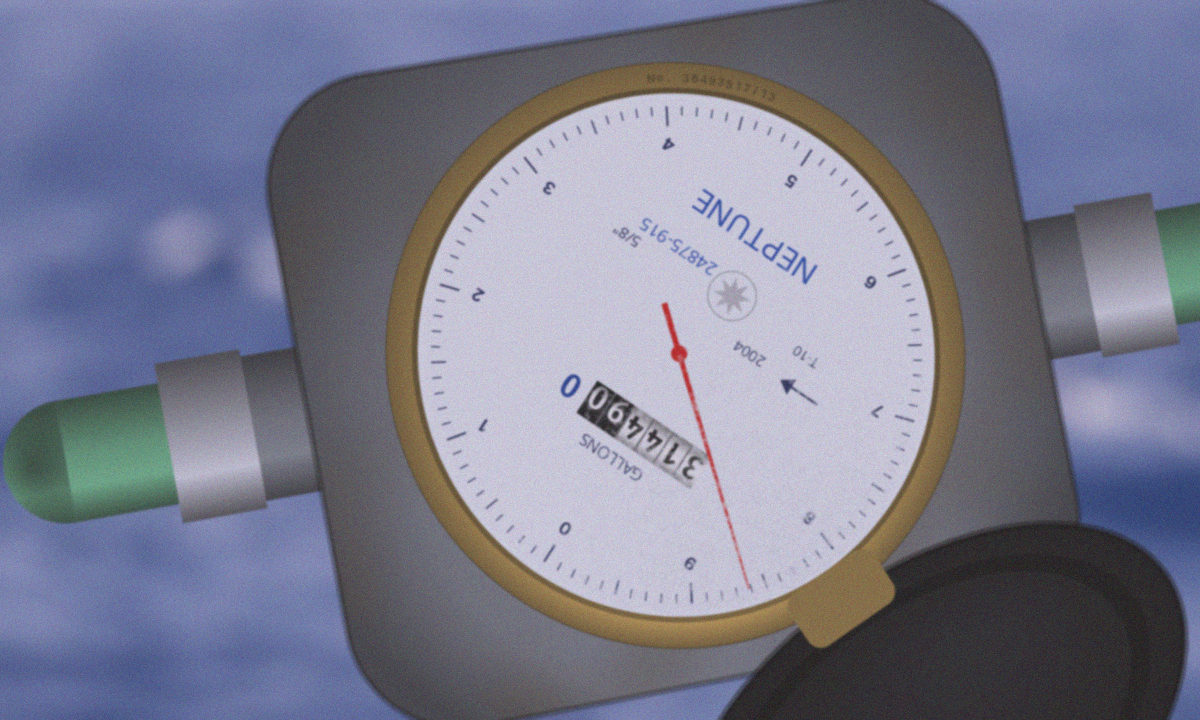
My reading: 3144898.6 gal
